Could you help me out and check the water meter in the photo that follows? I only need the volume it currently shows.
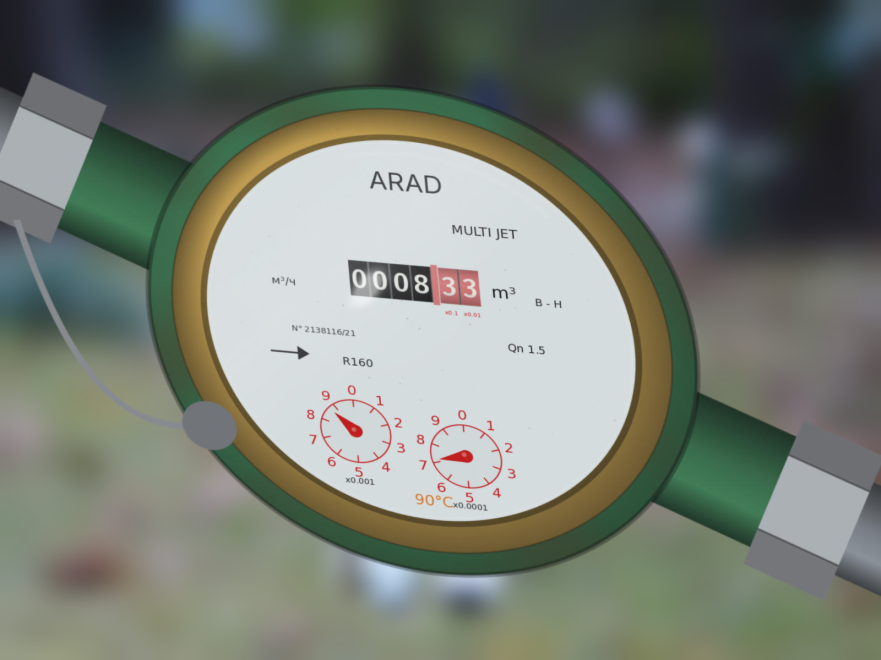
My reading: 8.3387 m³
